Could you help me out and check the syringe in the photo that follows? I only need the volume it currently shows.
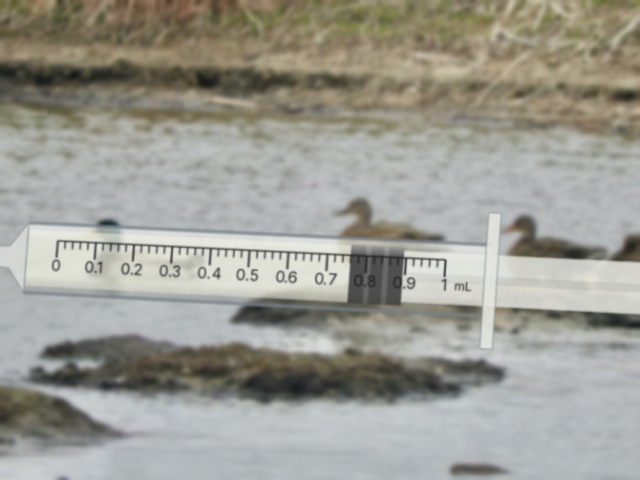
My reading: 0.76 mL
